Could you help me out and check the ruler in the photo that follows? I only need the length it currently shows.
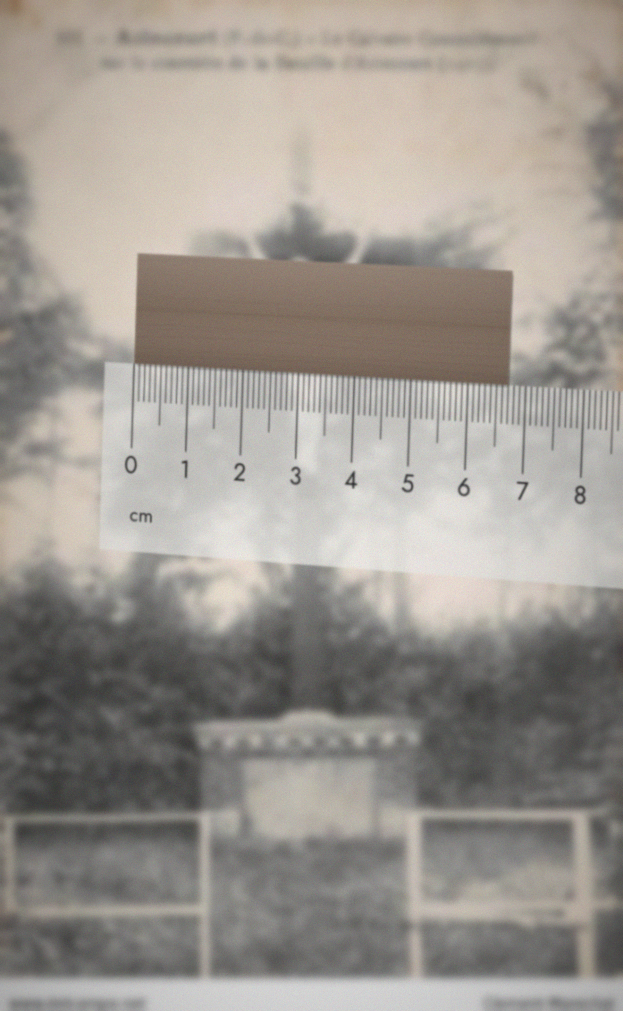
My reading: 6.7 cm
